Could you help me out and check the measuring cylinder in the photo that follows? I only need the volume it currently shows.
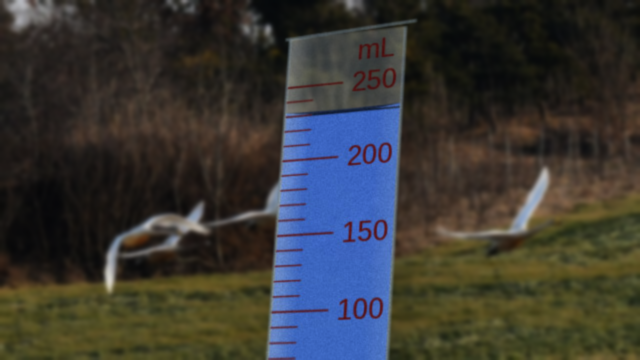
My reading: 230 mL
